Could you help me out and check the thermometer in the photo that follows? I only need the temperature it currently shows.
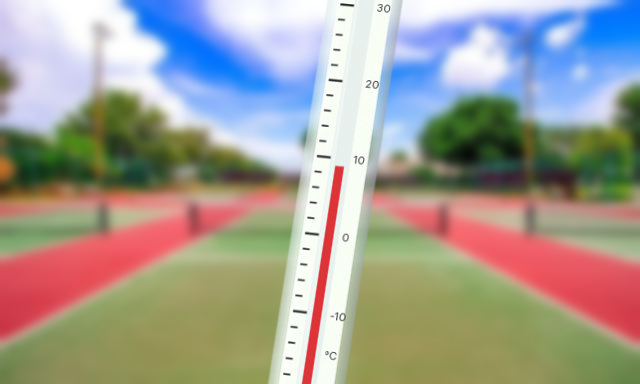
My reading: 9 °C
